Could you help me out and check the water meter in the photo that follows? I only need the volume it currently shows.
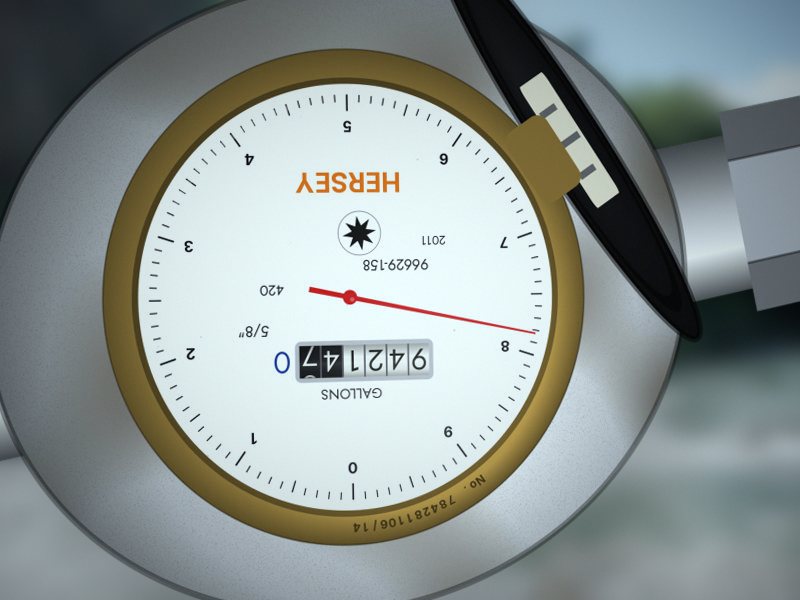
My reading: 9421467.8 gal
